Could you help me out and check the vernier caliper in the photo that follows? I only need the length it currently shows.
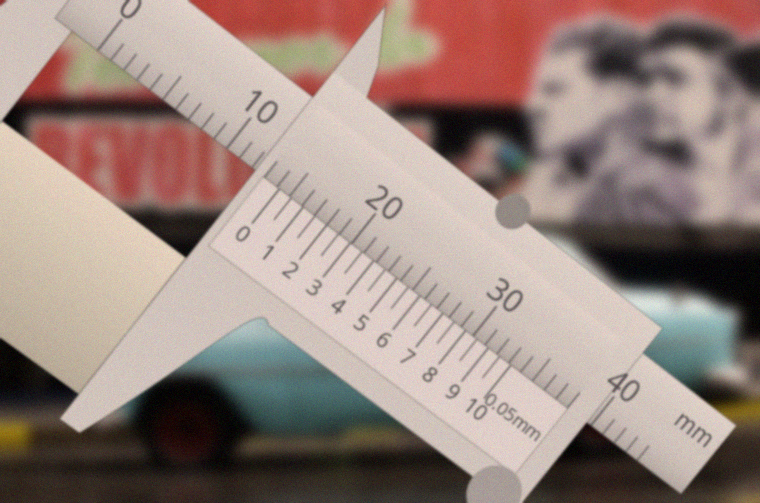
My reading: 14.2 mm
